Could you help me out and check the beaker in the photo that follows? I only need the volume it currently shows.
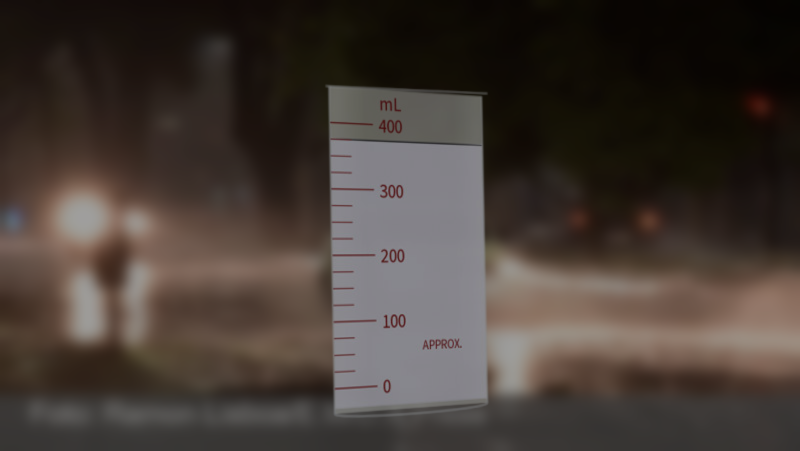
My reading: 375 mL
